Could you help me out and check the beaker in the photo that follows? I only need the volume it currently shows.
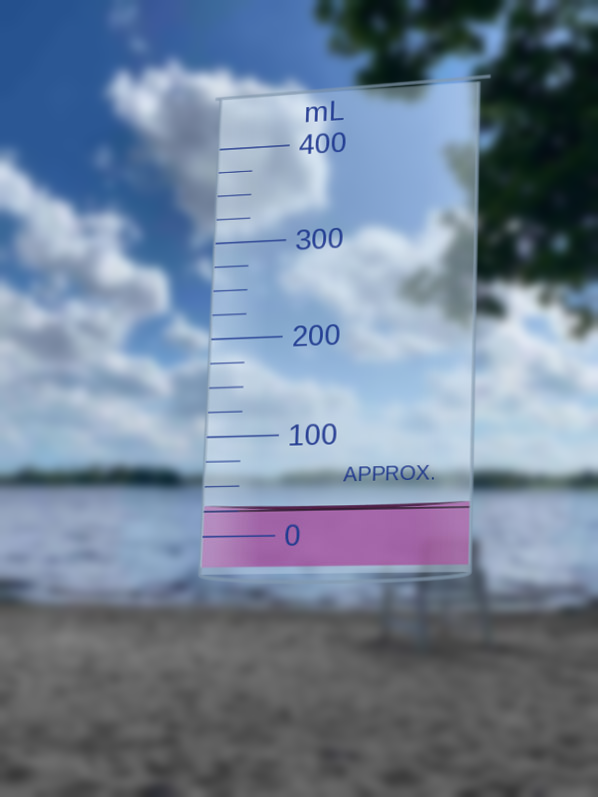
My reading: 25 mL
